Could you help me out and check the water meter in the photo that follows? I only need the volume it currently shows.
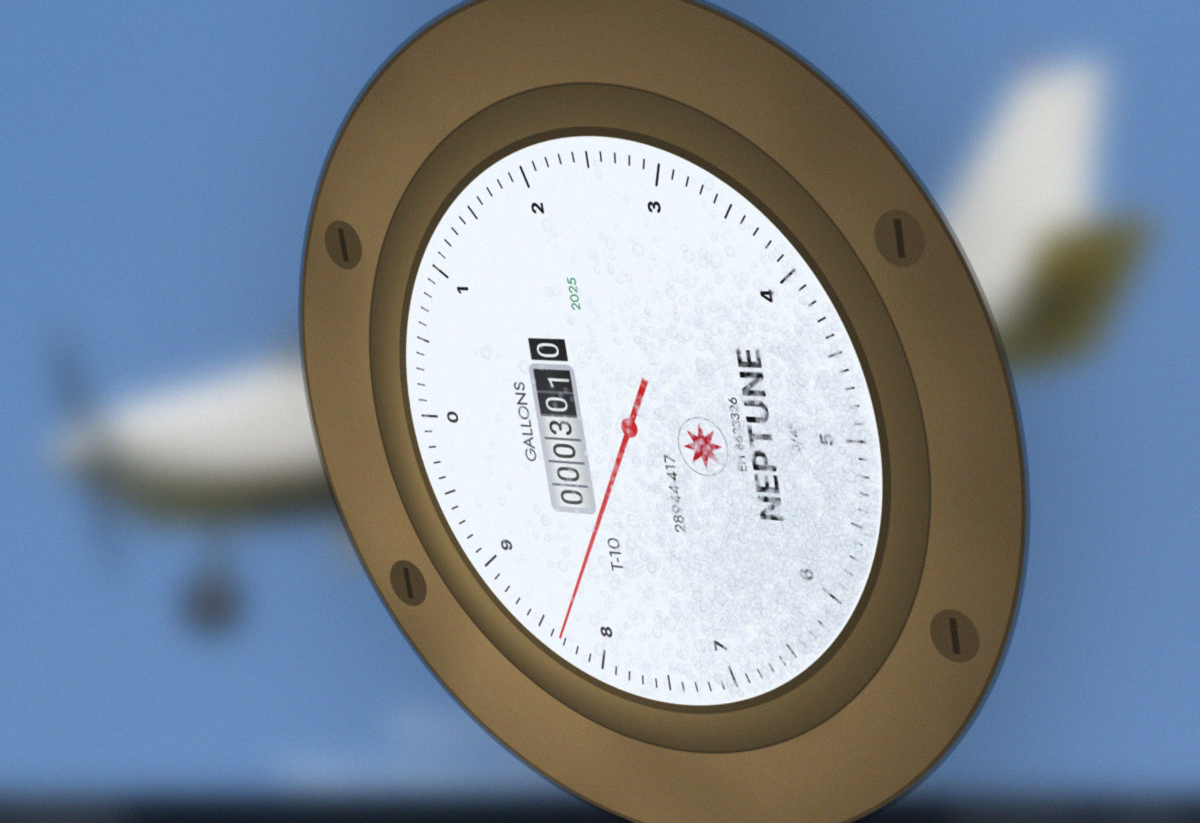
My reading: 3008.3 gal
